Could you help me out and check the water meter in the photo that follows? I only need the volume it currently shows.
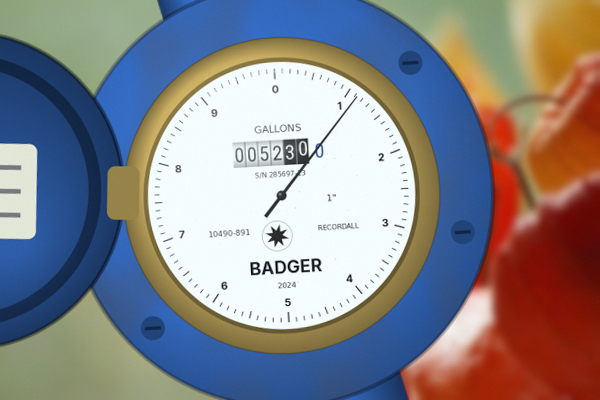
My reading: 52301.1 gal
